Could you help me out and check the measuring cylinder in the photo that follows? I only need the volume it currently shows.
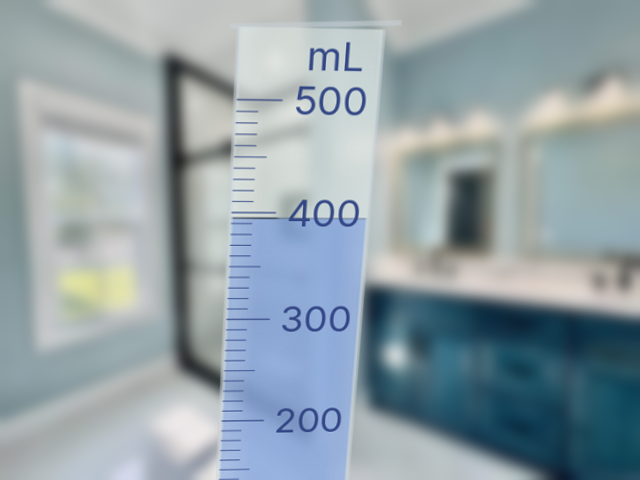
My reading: 395 mL
